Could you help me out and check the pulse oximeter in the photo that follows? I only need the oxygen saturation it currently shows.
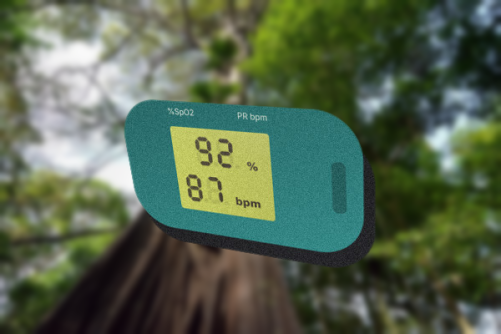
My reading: 92 %
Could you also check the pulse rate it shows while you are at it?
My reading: 87 bpm
